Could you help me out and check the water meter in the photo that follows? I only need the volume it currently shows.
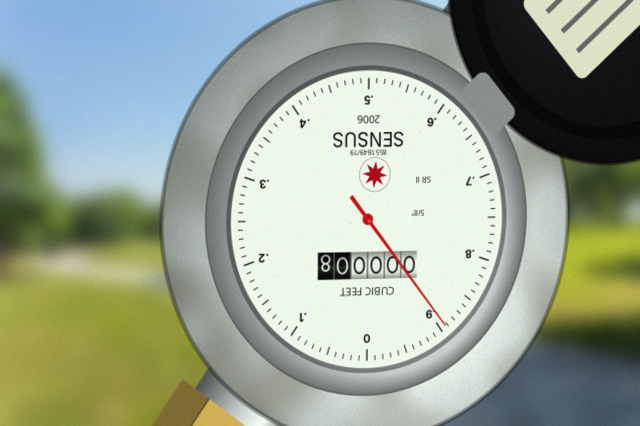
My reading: 7.89 ft³
